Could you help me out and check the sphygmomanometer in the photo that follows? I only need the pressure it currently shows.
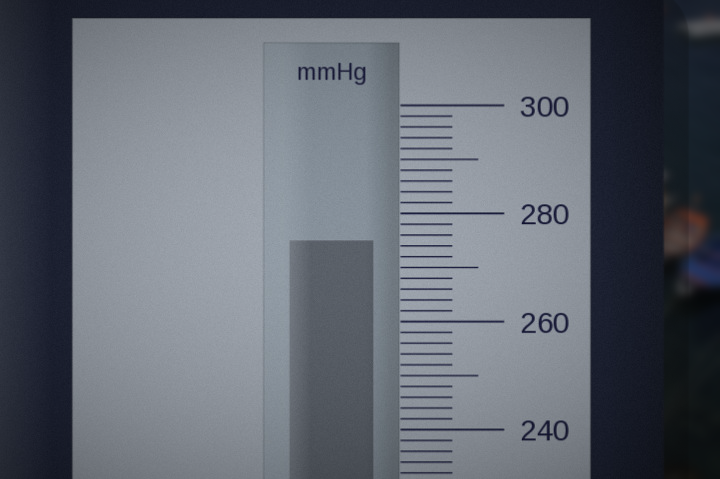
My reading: 275 mmHg
